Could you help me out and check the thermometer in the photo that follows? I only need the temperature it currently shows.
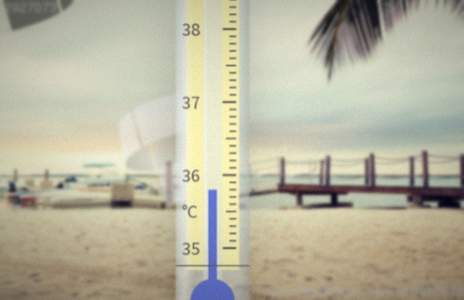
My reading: 35.8 °C
